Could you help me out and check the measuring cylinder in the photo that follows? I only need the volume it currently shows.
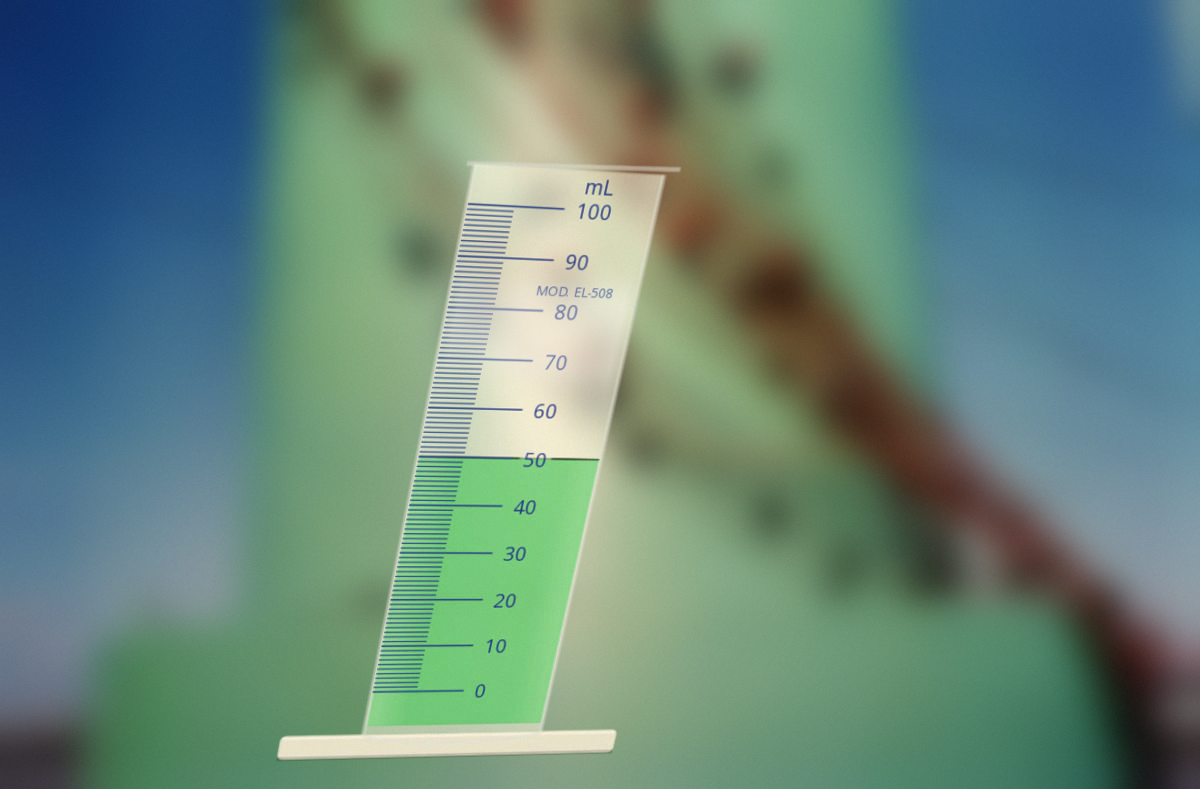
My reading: 50 mL
